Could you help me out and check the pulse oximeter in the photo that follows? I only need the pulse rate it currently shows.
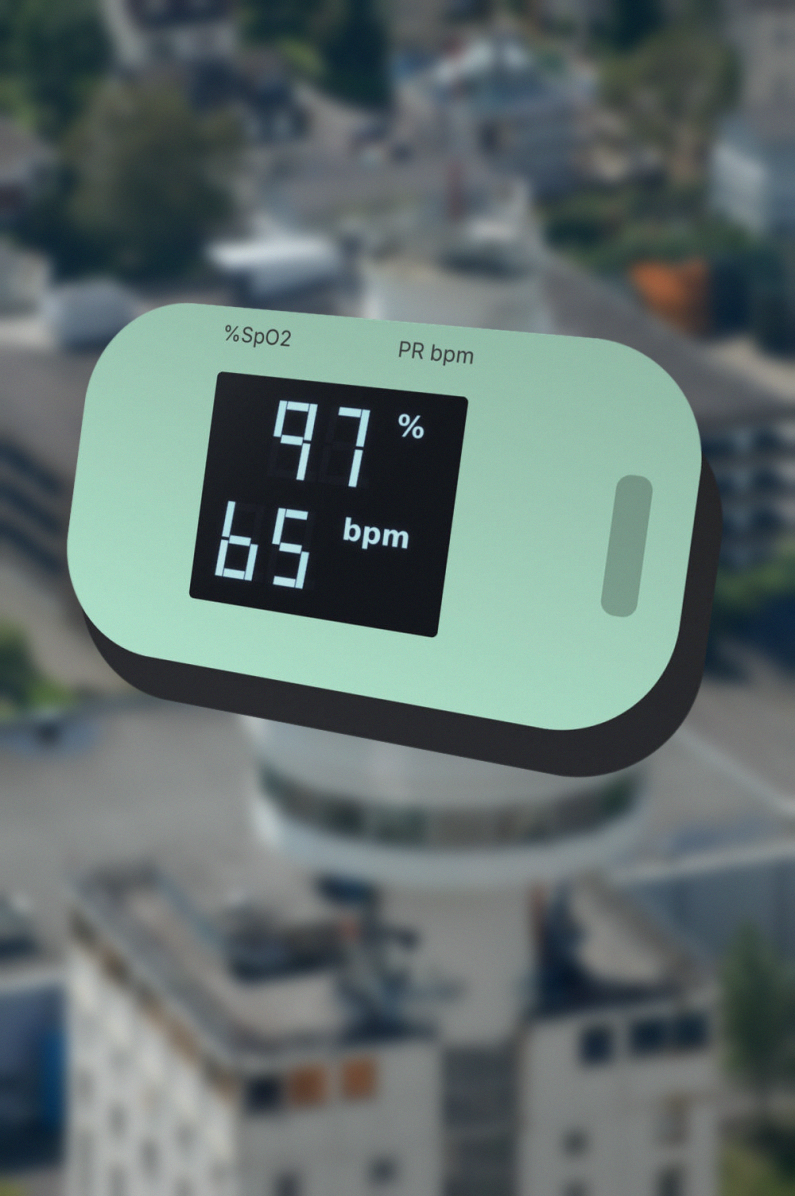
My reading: 65 bpm
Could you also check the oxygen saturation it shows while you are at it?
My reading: 97 %
